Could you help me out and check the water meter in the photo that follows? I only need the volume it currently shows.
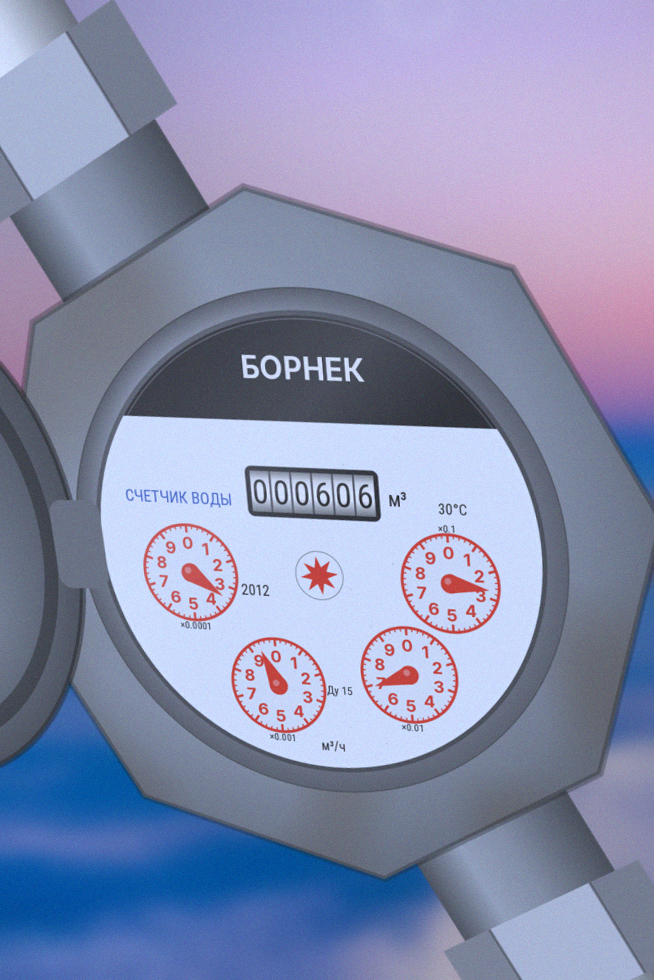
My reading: 606.2693 m³
